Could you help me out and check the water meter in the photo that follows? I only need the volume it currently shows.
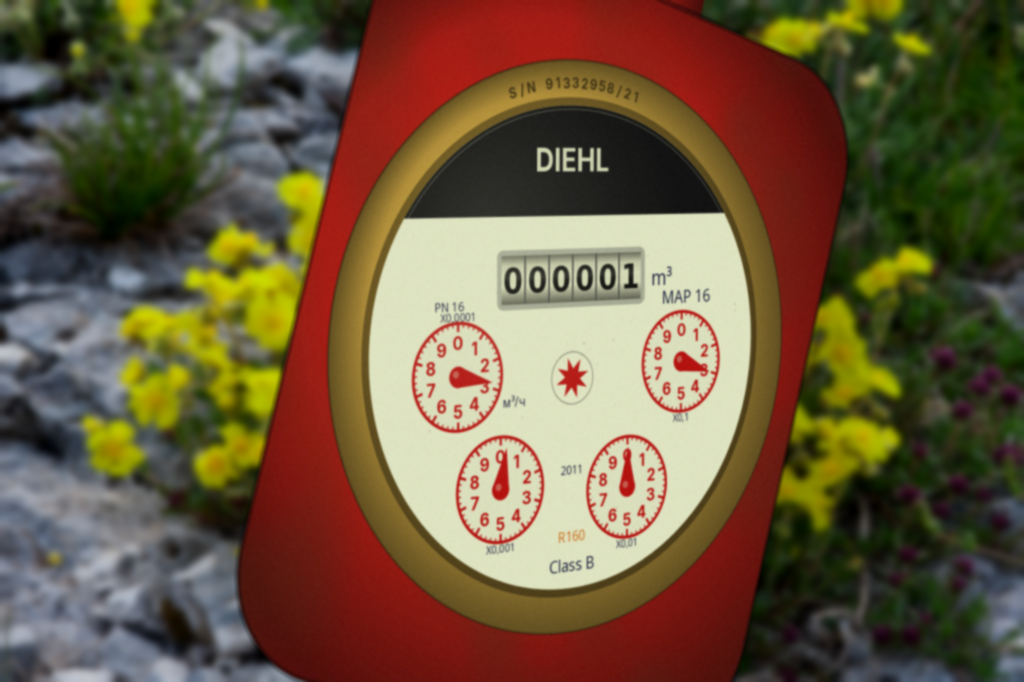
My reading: 1.3002 m³
